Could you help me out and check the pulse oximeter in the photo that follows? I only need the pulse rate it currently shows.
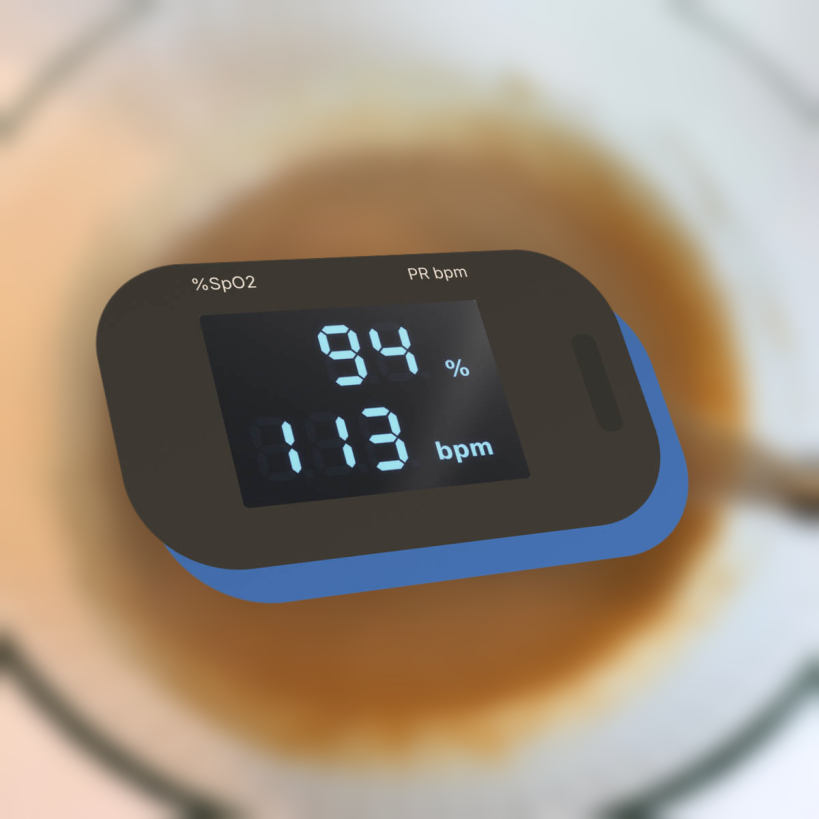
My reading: 113 bpm
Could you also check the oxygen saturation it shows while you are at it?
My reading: 94 %
